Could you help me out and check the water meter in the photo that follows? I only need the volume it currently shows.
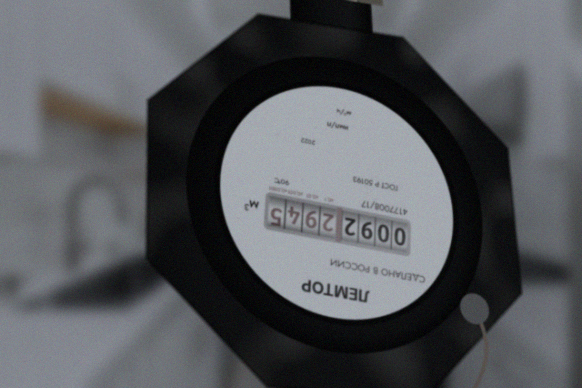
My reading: 92.2945 m³
